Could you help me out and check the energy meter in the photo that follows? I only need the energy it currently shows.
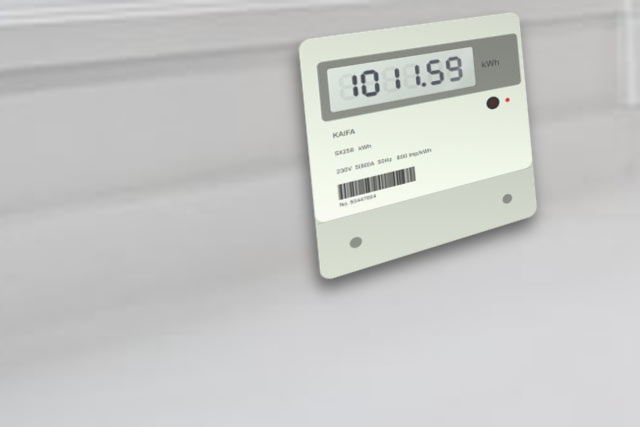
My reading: 1011.59 kWh
